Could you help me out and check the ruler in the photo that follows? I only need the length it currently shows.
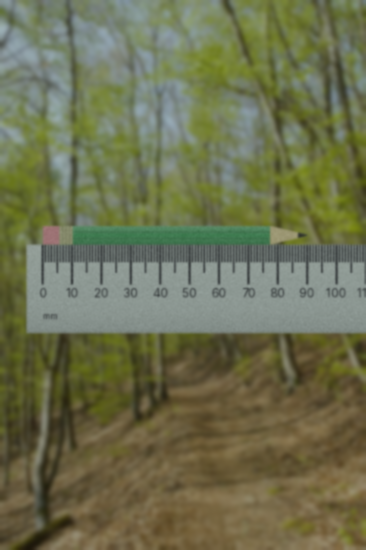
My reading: 90 mm
